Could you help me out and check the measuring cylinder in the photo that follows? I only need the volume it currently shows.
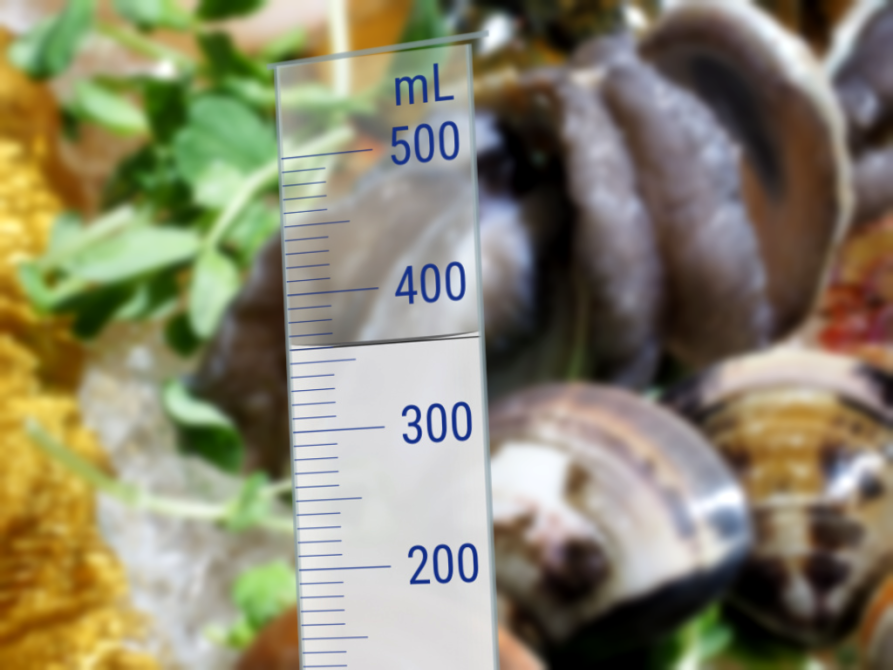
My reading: 360 mL
